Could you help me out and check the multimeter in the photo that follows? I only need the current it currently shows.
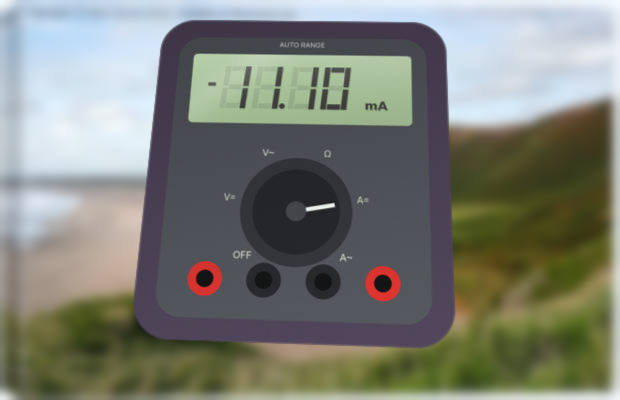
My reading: -11.10 mA
